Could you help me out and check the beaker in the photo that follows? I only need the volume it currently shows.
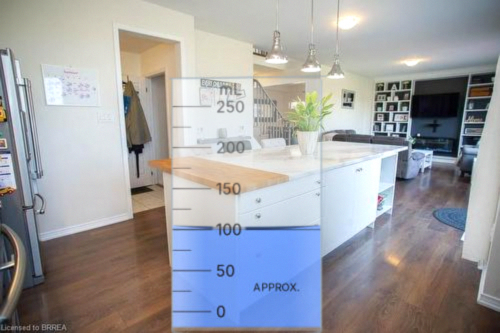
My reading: 100 mL
